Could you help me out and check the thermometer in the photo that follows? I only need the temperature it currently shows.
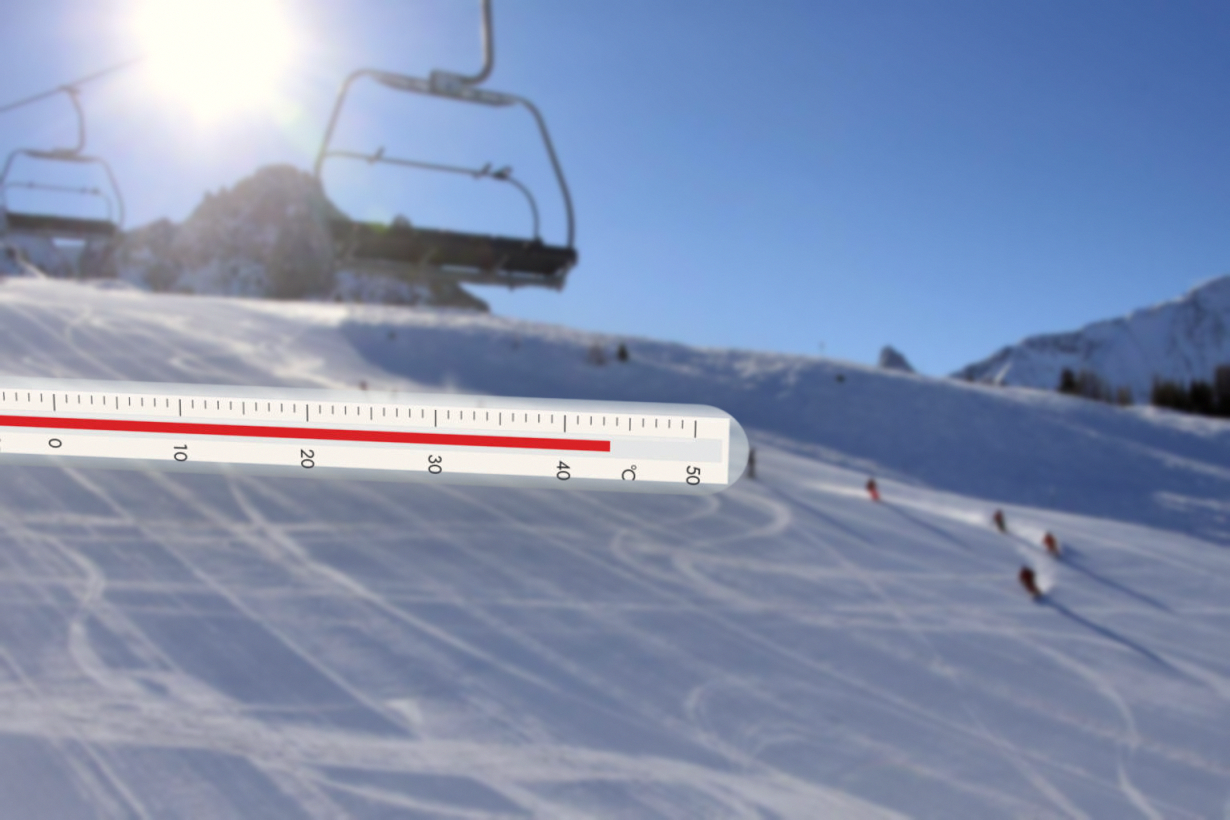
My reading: 43.5 °C
